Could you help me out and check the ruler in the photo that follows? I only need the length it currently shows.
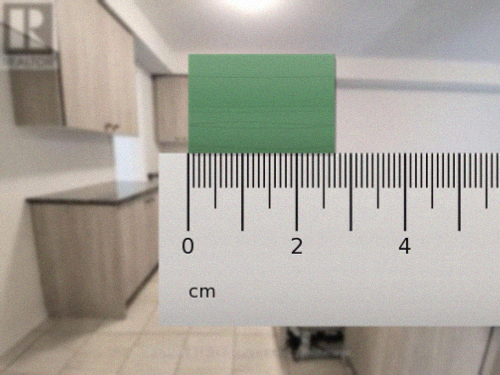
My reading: 2.7 cm
